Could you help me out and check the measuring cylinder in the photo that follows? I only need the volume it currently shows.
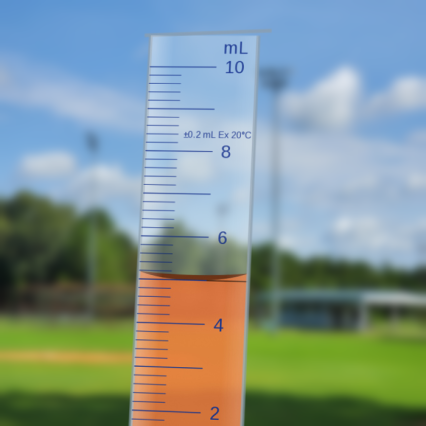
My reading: 5 mL
